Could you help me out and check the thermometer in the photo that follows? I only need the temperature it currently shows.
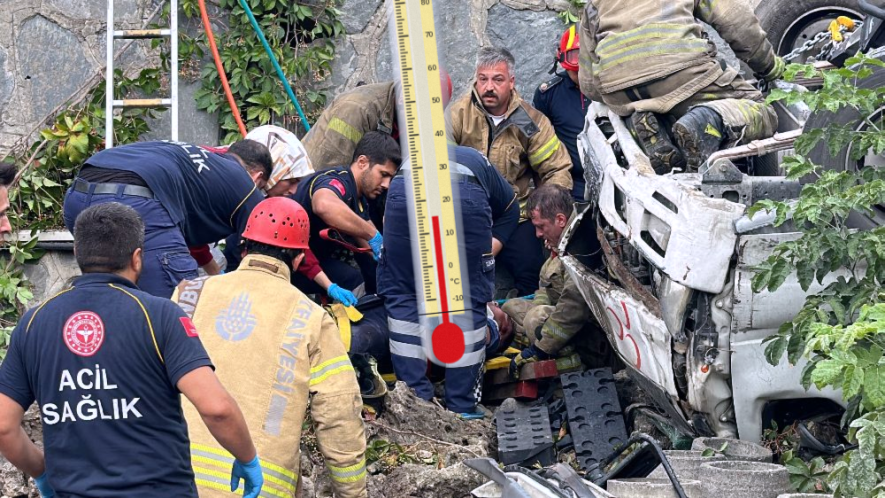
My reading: 15 °C
